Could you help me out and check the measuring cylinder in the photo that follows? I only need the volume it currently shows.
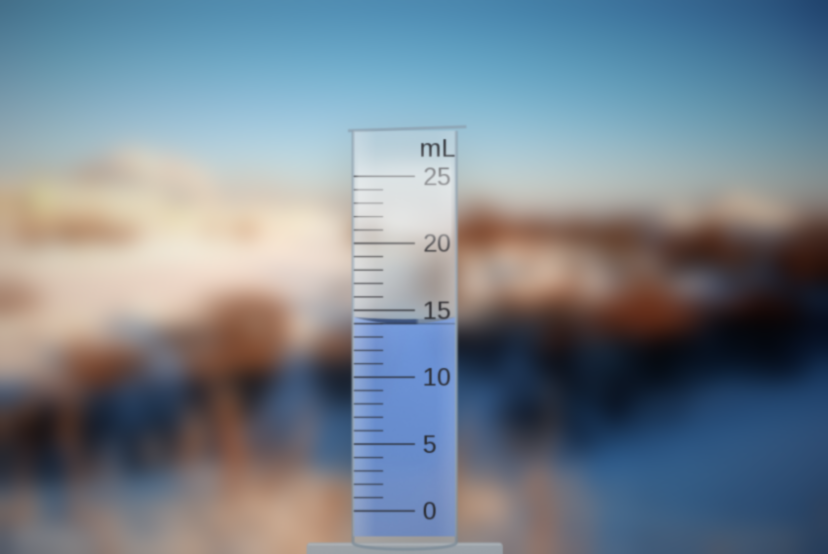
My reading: 14 mL
